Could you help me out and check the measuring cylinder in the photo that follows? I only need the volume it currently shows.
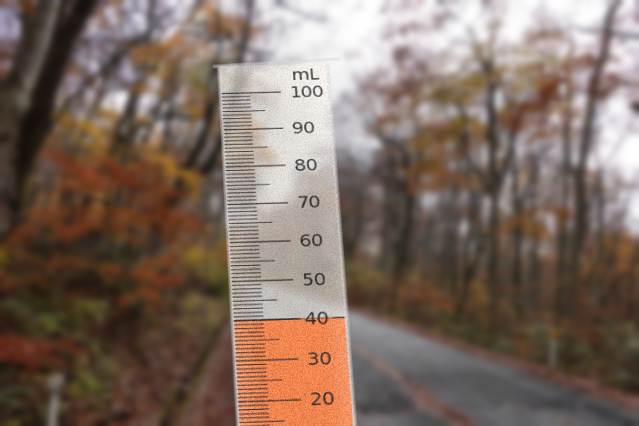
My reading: 40 mL
